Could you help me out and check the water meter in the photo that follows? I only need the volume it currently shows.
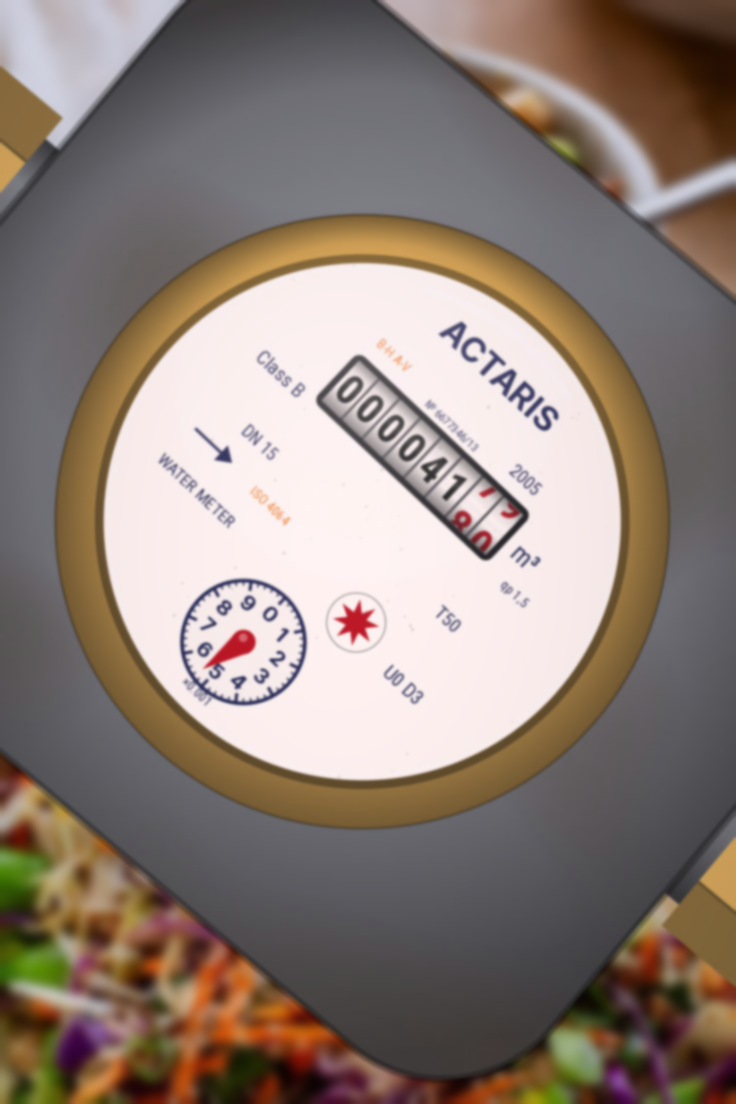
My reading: 41.795 m³
